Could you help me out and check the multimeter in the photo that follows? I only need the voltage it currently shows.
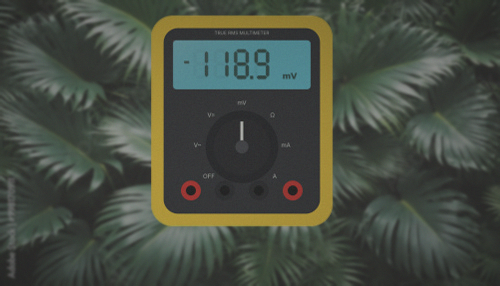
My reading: -118.9 mV
